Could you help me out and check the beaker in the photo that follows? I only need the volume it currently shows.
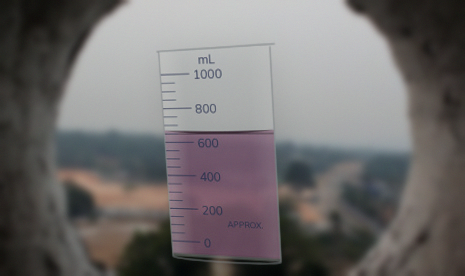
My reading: 650 mL
